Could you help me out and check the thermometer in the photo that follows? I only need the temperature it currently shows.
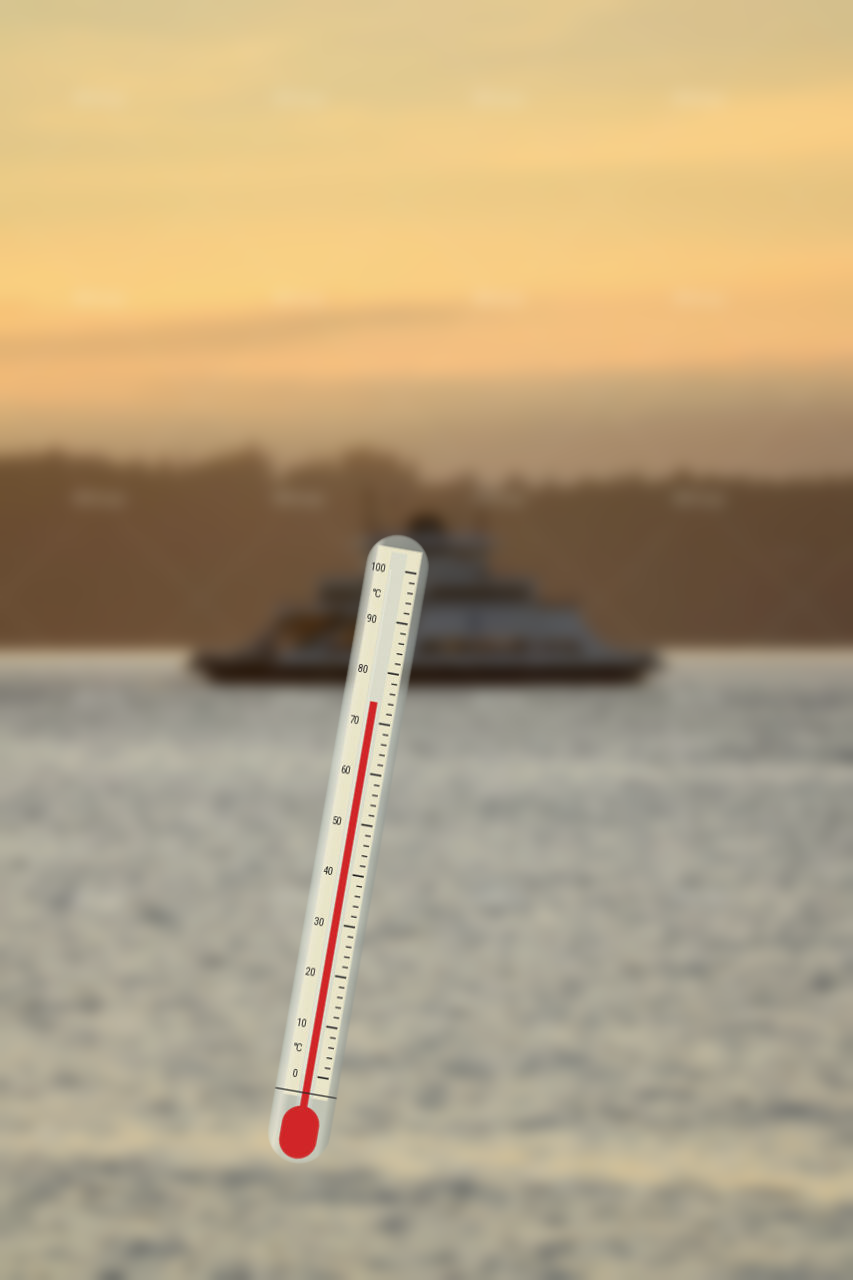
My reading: 74 °C
